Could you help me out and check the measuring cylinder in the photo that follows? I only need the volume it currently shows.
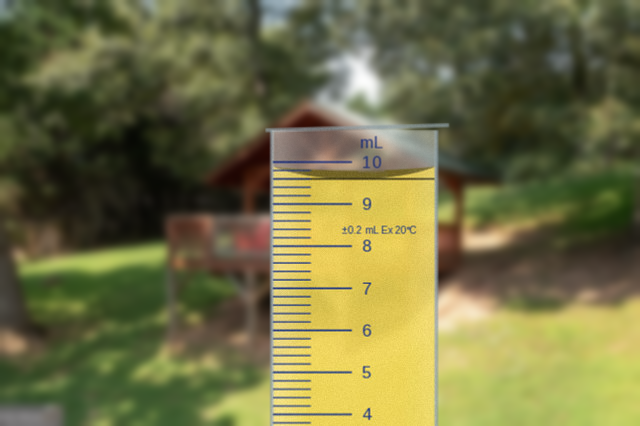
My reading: 9.6 mL
